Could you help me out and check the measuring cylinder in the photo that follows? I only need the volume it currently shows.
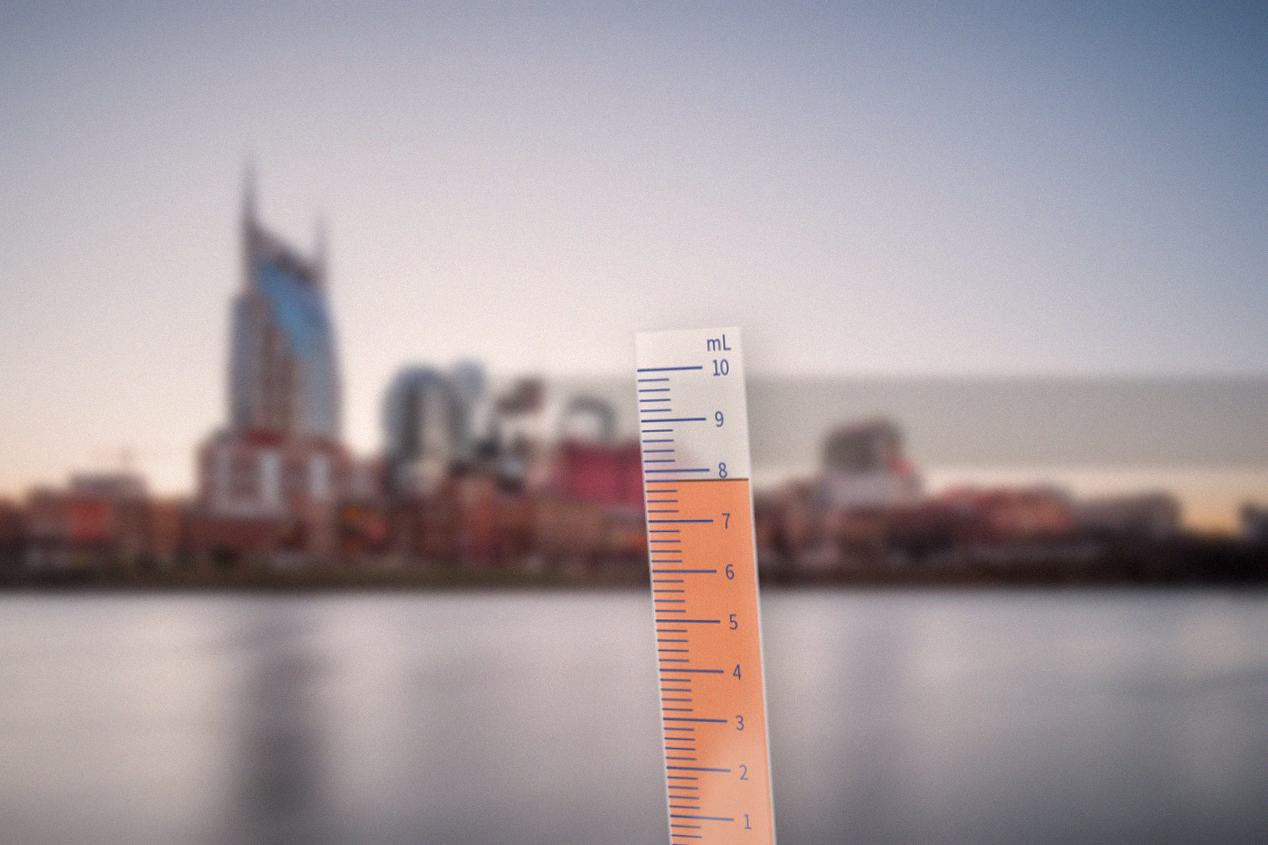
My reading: 7.8 mL
